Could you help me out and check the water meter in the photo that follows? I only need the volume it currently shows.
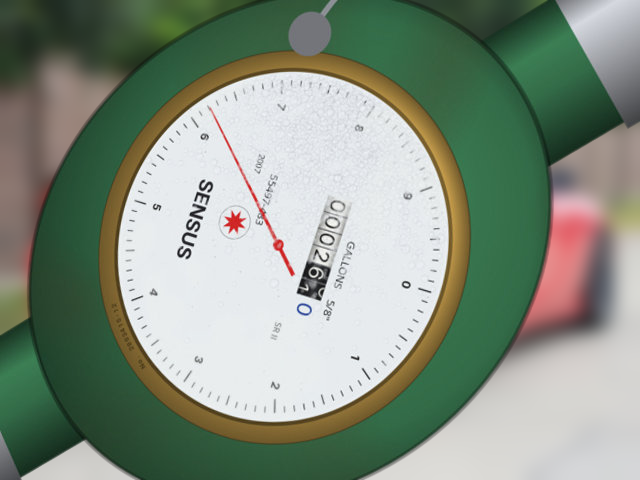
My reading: 2606.2 gal
